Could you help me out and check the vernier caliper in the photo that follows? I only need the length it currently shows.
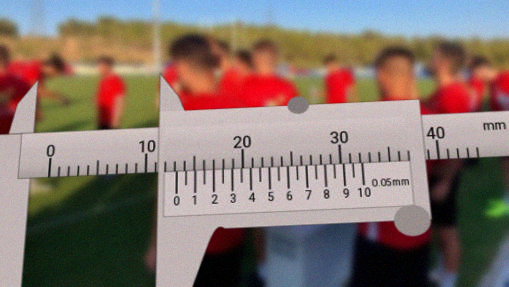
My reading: 13.2 mm
